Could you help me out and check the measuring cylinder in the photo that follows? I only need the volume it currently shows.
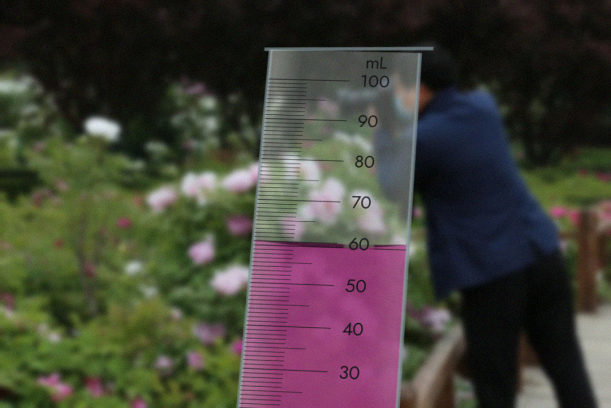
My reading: 59 mL
